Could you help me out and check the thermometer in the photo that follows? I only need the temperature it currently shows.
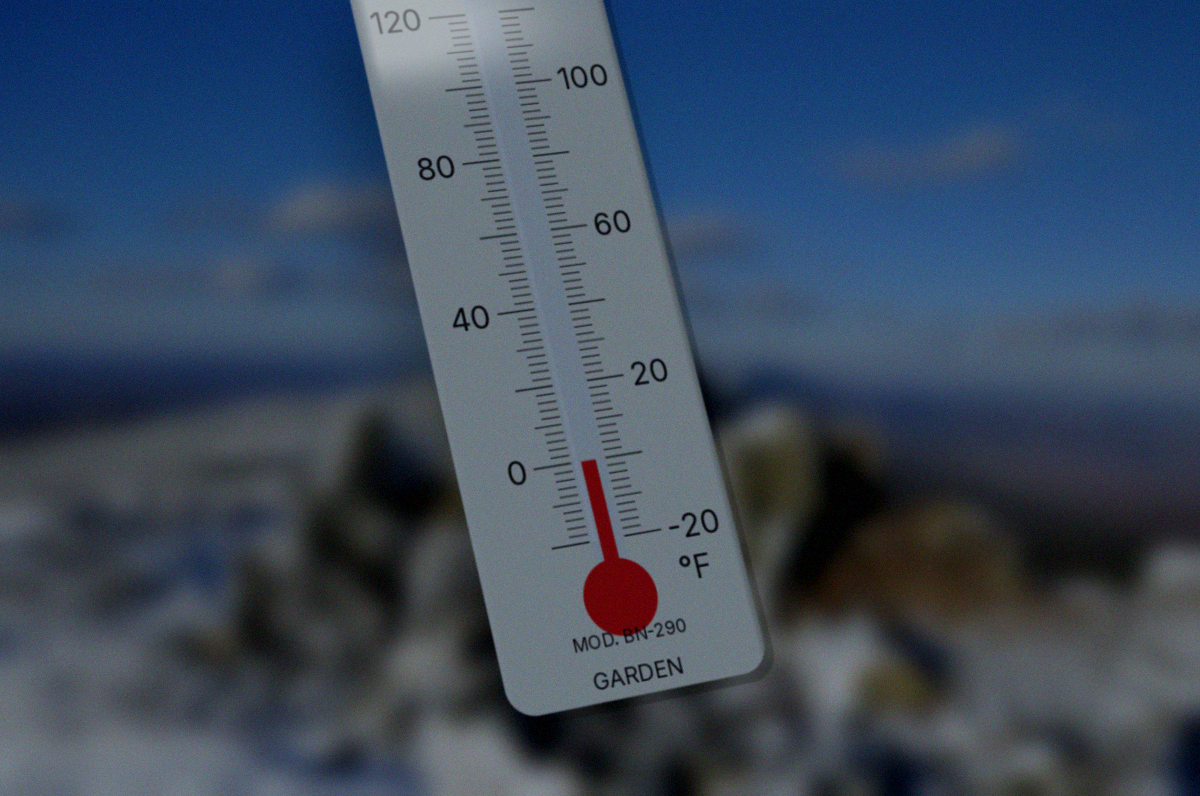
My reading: 0 °F
